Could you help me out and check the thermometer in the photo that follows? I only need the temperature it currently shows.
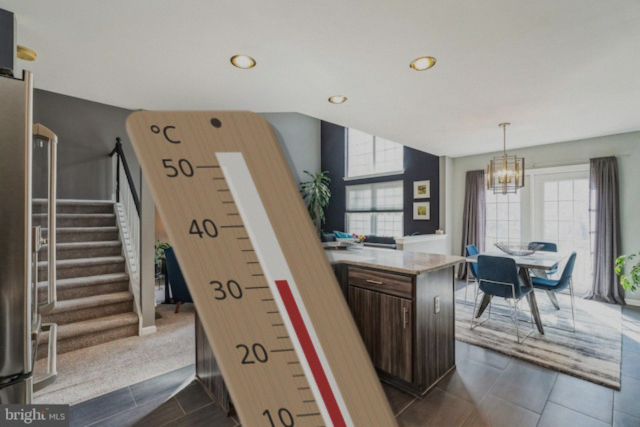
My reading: 31 °C
